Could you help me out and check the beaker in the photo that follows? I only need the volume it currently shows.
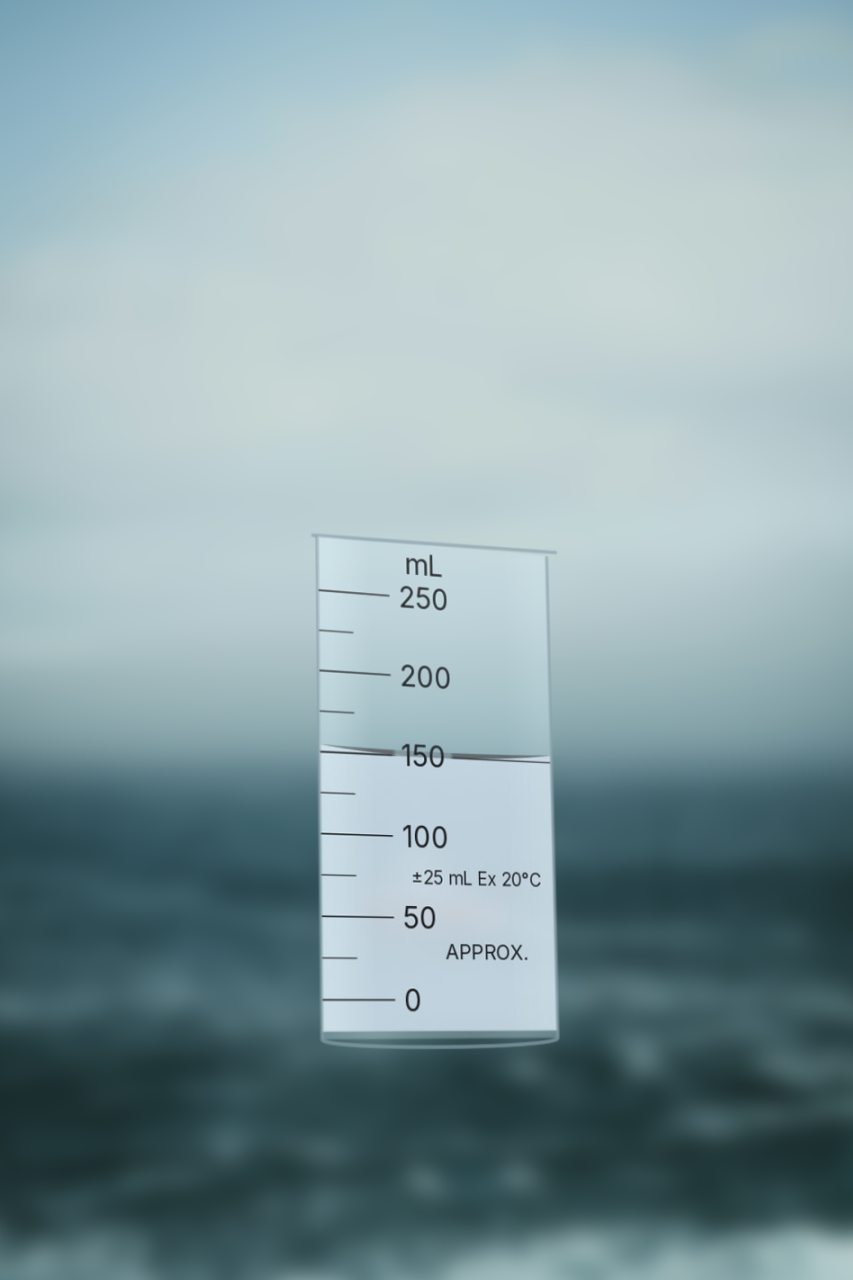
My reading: 150 mL
